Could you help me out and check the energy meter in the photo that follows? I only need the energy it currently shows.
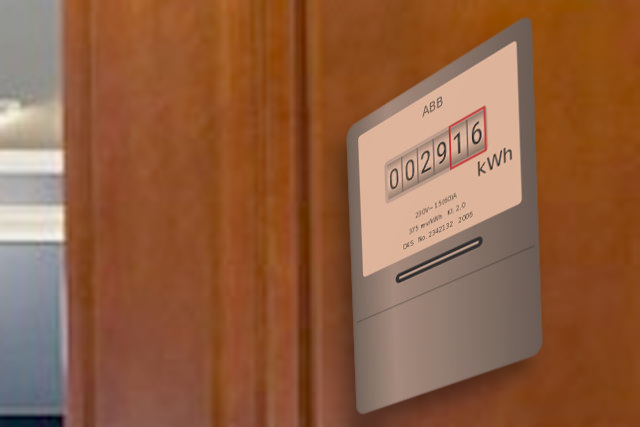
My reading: 29.16 kWh
